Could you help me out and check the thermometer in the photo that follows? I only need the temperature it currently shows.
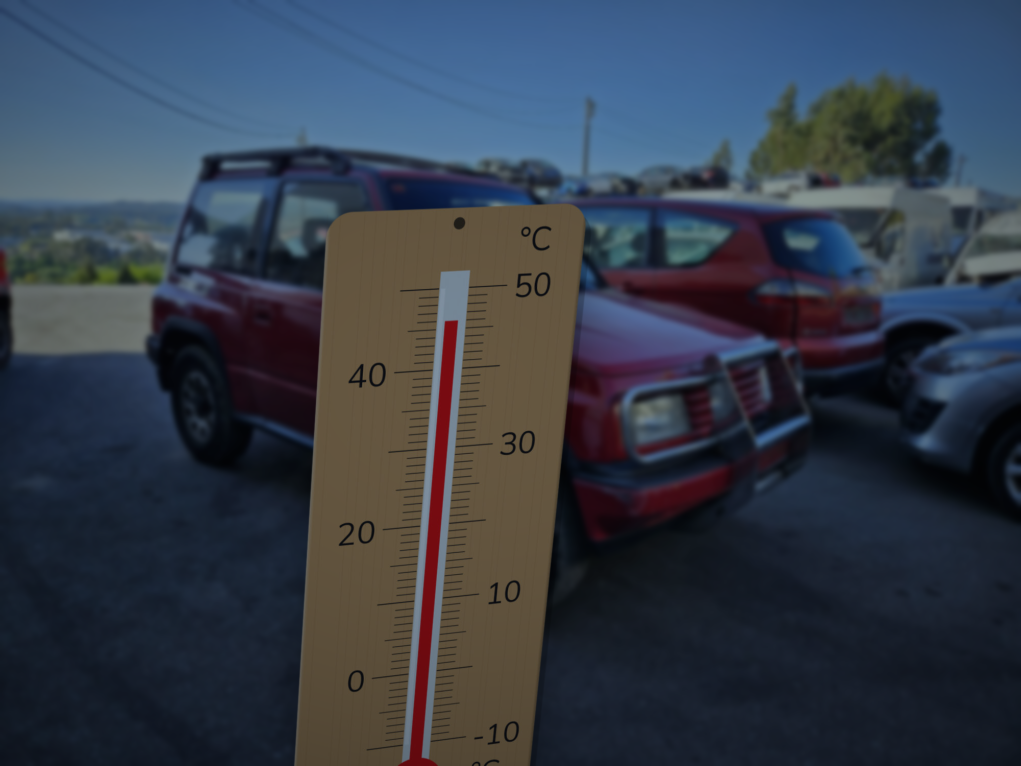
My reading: 46 °C
